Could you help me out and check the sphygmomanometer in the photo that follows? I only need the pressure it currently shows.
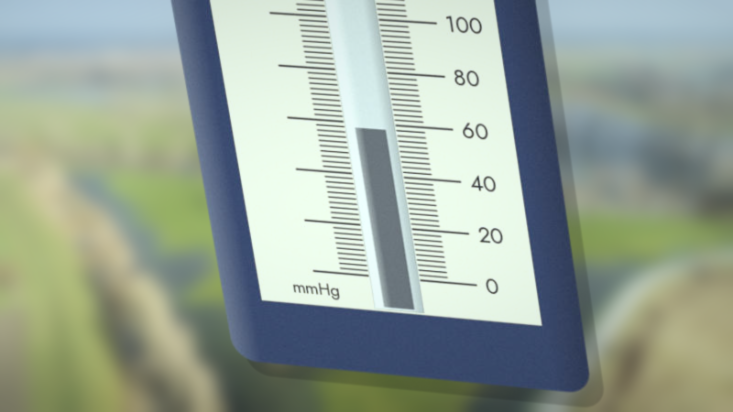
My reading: 58 mmHg
